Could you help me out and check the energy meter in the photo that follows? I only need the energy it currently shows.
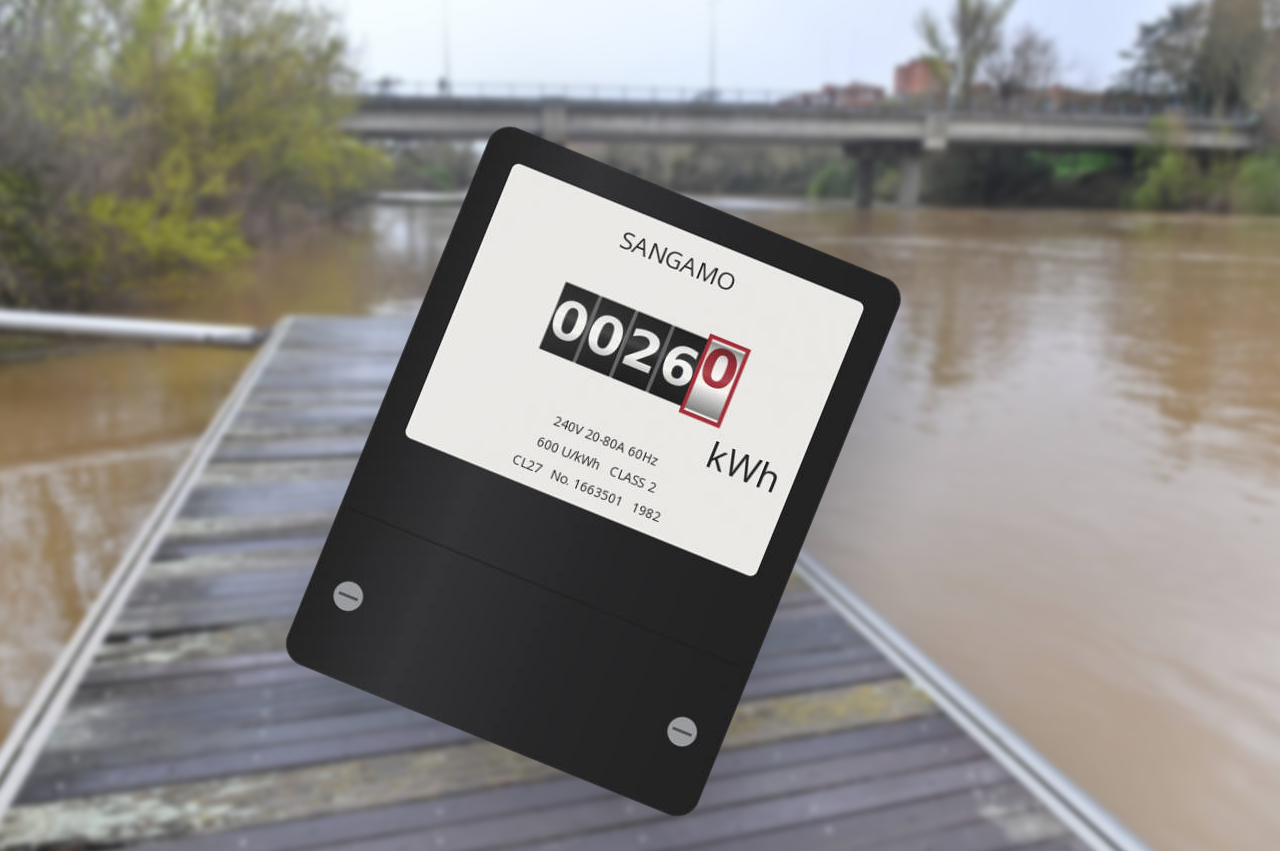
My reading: 26.0 kWh
